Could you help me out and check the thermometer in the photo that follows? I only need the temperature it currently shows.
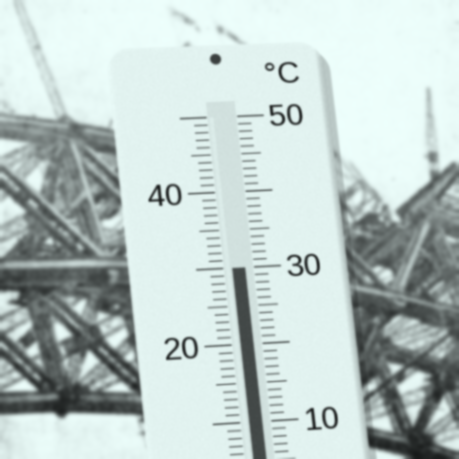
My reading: 30 °C
